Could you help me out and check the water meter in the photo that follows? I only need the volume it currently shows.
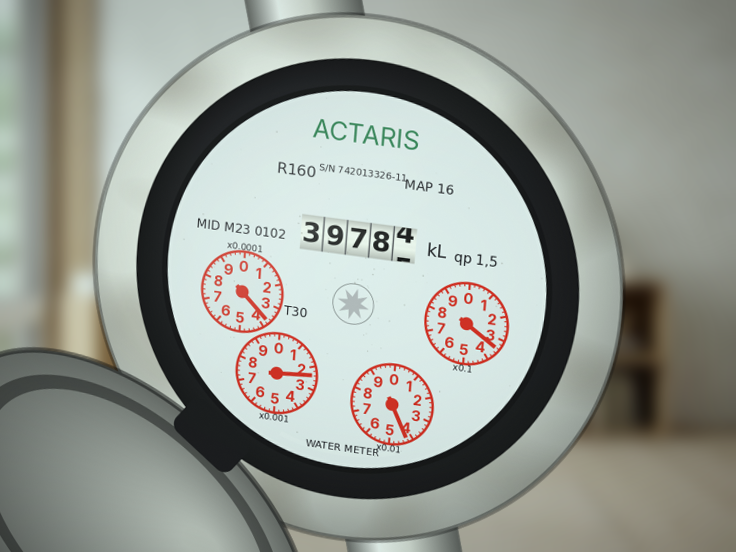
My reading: 39784.3423 kL
